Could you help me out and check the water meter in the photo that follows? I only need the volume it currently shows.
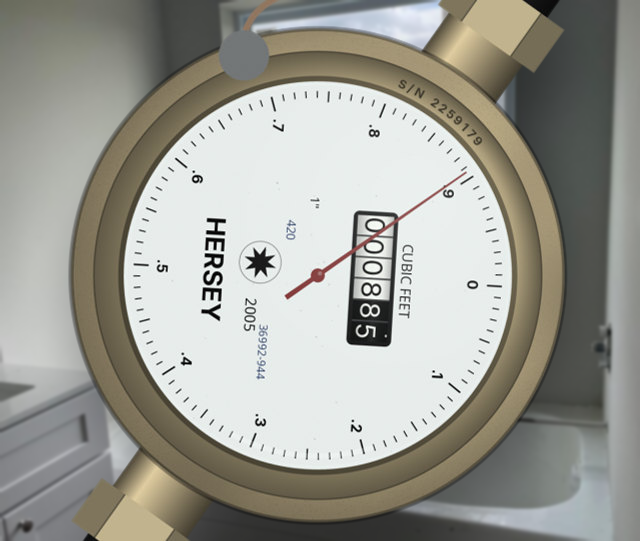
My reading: 884.89 ft³
